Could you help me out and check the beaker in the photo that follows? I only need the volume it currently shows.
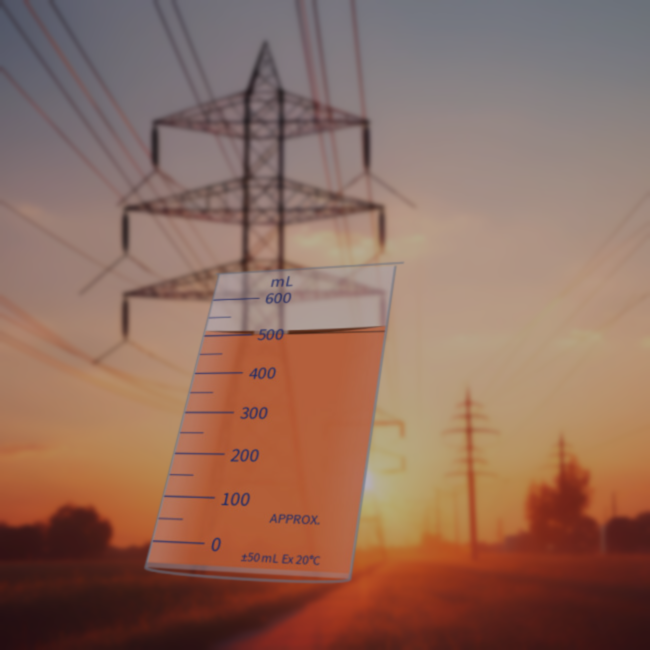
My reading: 500 mL
